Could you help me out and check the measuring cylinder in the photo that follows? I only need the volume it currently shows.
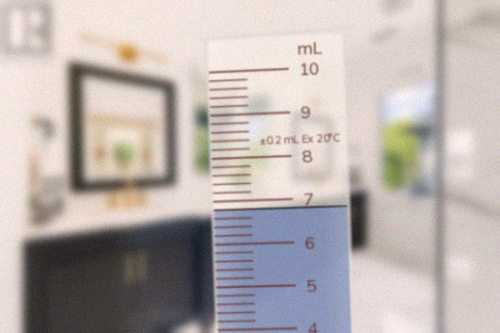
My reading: 6.8 mL
